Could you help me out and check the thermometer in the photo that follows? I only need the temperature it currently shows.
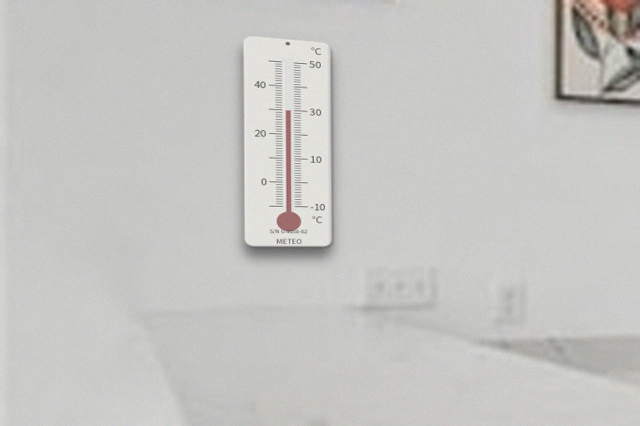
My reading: 30 °C
